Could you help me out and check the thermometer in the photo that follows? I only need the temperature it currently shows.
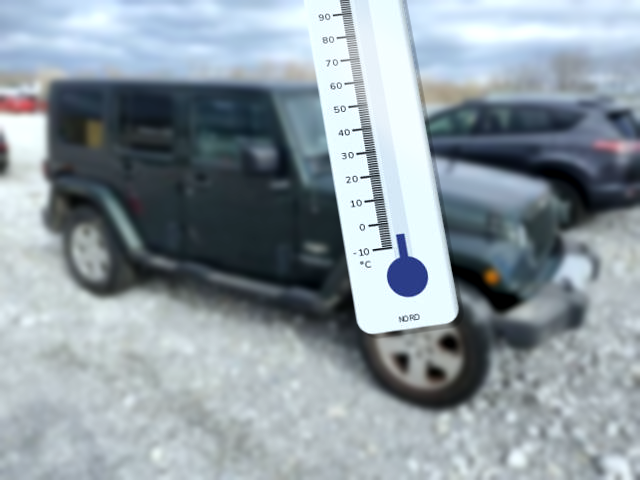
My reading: -5 °C
